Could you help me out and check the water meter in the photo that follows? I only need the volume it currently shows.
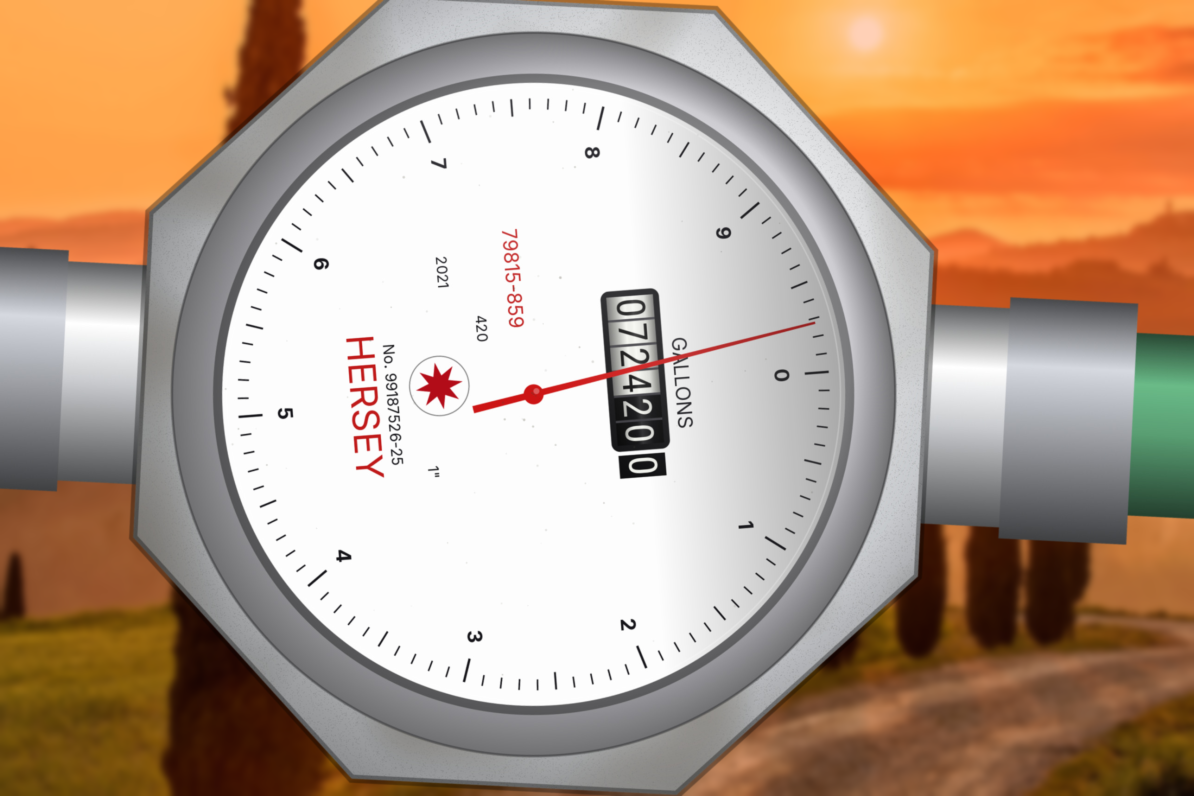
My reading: 724199.7 gal
